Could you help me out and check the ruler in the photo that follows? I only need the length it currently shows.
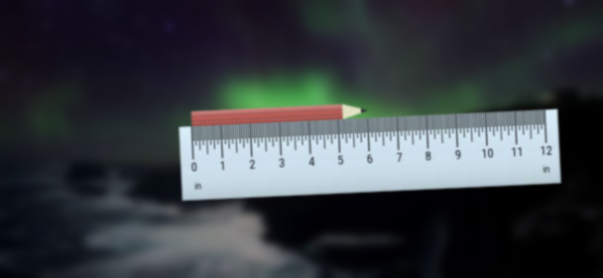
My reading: 6 in
